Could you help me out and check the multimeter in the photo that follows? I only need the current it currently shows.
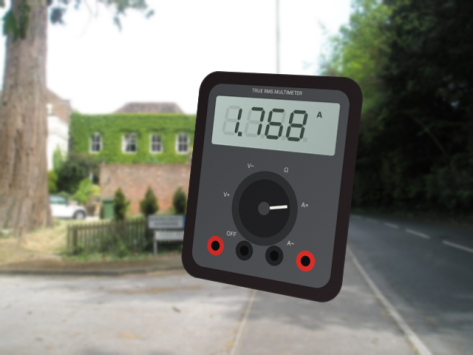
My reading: 1.768 A
